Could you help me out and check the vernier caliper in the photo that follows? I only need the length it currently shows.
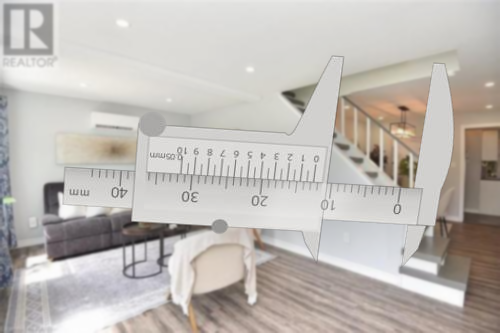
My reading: 12.6 mm
